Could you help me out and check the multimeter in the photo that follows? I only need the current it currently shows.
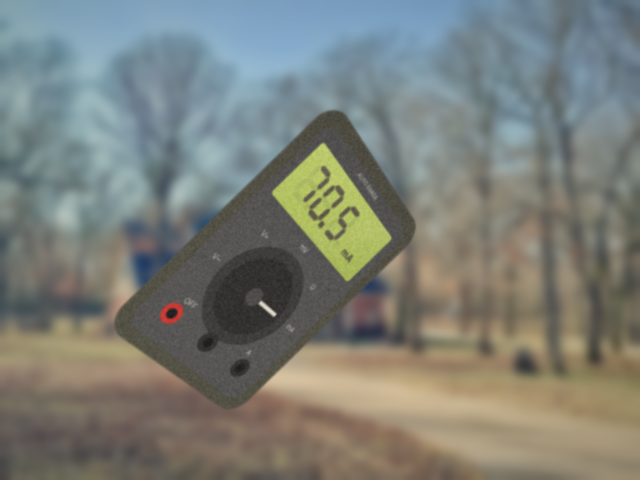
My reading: 70.5 mA
